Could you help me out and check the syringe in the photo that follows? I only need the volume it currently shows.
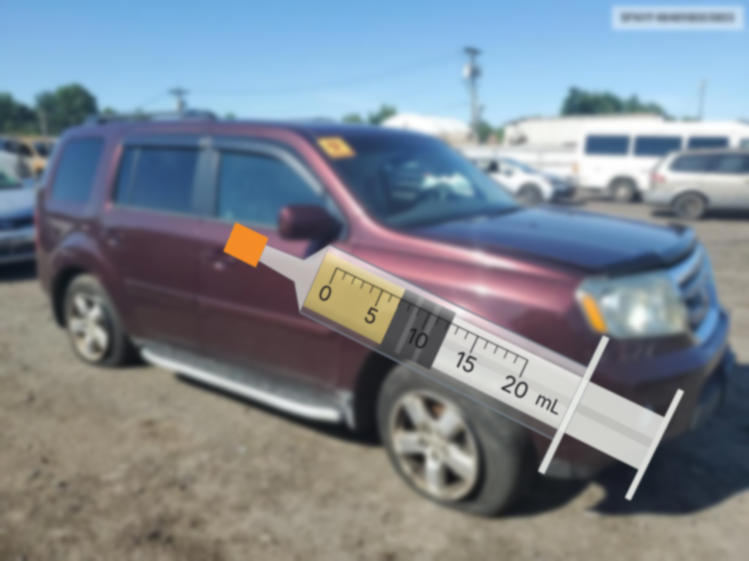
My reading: 7 mL
